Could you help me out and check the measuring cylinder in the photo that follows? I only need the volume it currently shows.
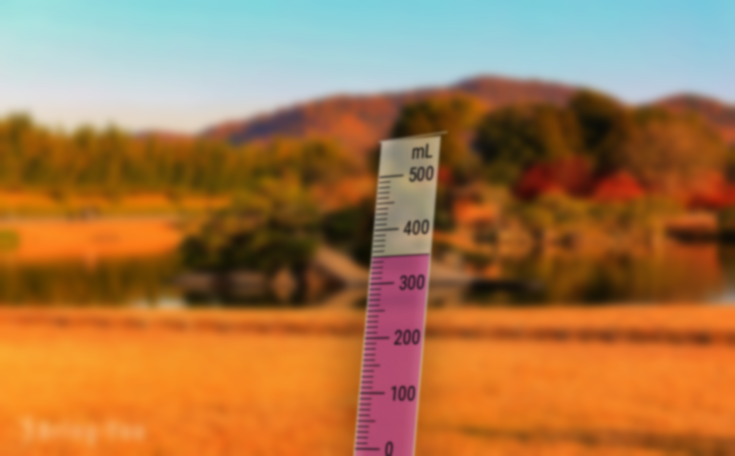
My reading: 350 mL
